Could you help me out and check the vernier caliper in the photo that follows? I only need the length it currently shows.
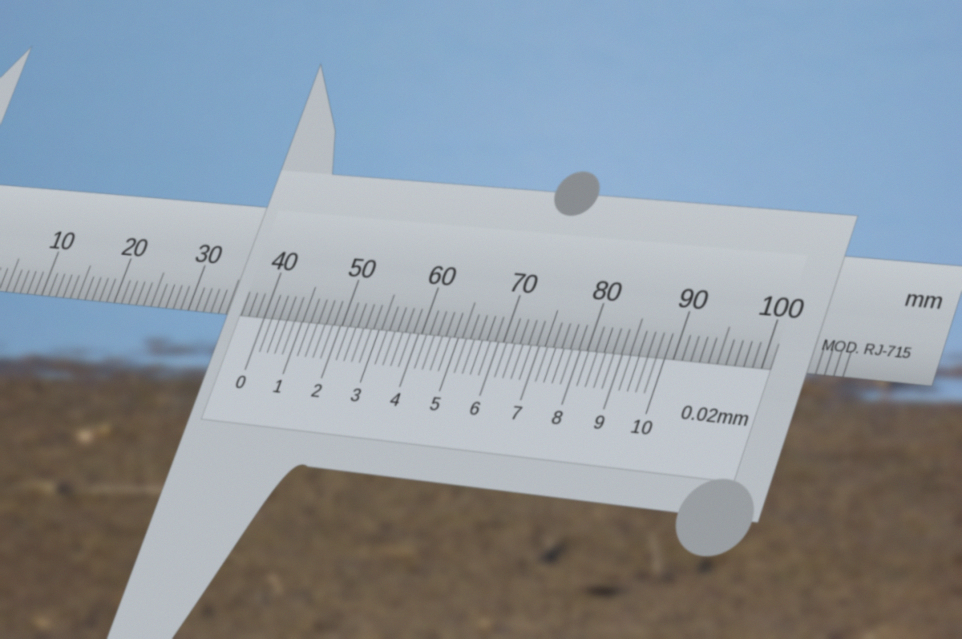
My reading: 40.0 mm
